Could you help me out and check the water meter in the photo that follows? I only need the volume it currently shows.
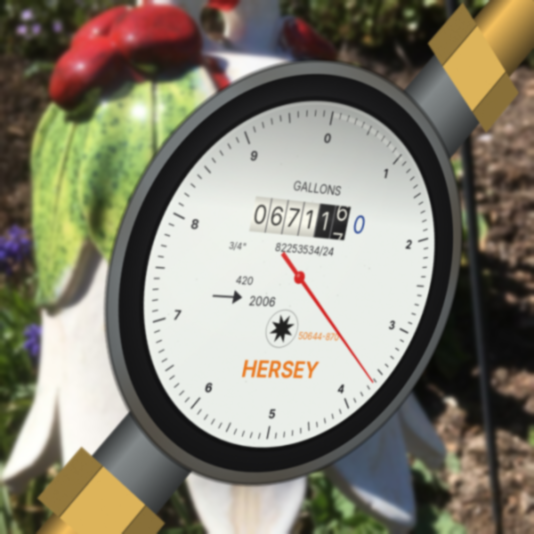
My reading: 671163.6 gal
